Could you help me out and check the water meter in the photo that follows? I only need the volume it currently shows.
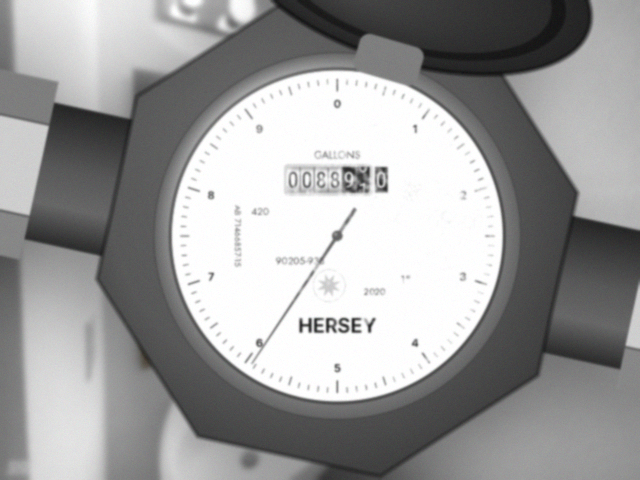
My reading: 88905.9 gal
